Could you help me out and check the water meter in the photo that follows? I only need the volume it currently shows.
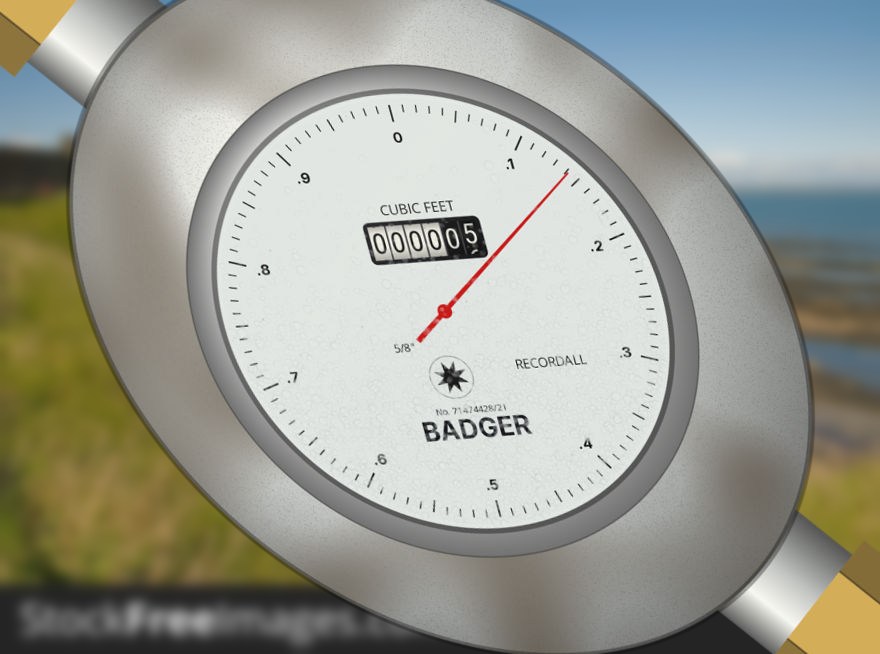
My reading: 5.14 ft³
